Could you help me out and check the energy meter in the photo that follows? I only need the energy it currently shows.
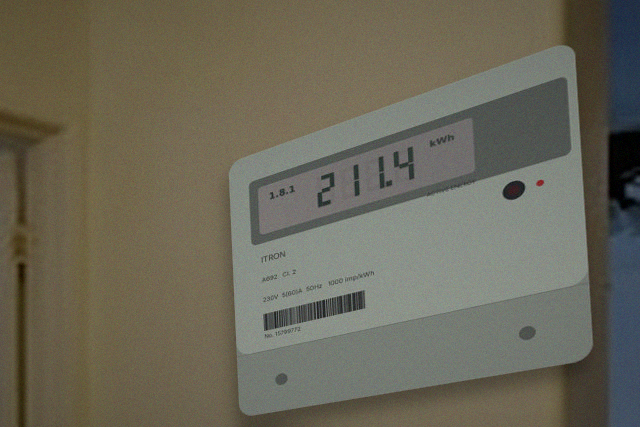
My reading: 211.4 kWh
